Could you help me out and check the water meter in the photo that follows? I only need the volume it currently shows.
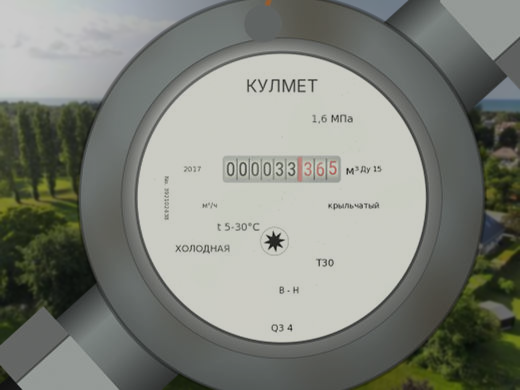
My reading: 33.365 m³
